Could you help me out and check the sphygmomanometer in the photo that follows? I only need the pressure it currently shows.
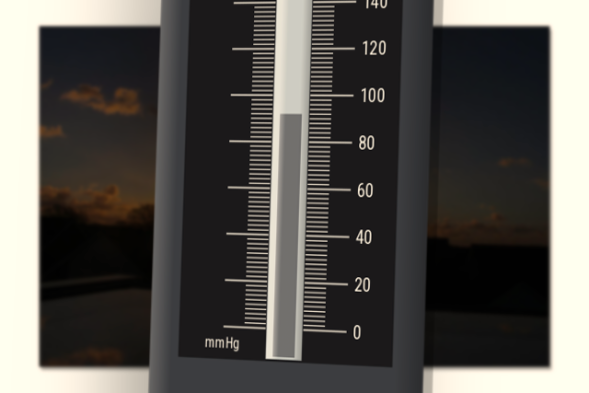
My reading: 92 mmHg
